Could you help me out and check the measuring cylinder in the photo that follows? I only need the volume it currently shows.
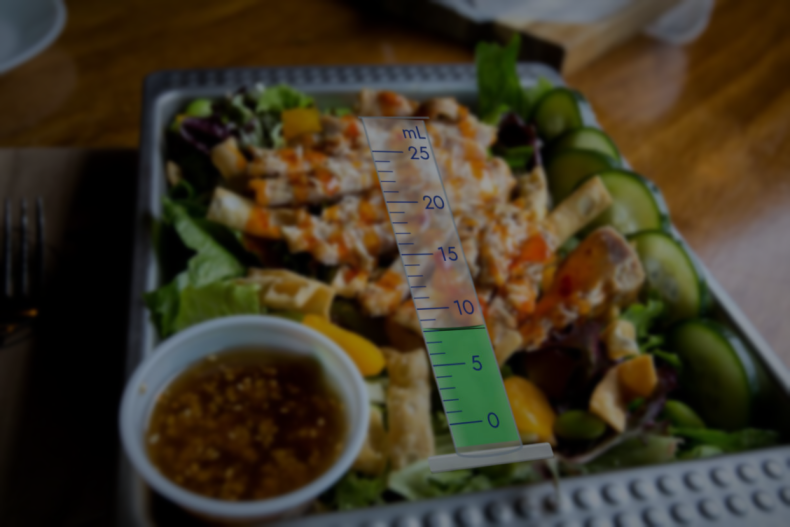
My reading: 8 mL
